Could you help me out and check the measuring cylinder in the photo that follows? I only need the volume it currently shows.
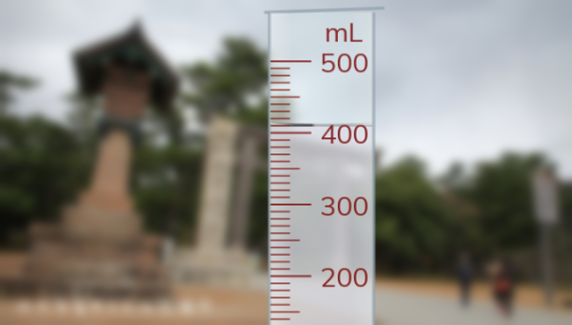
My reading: 410 mL
